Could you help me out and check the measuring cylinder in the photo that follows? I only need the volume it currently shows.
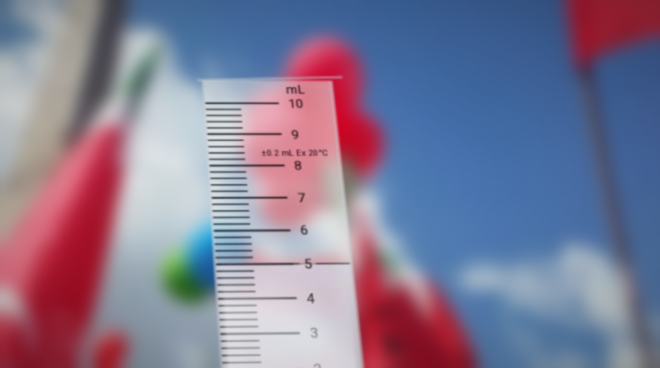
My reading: 5 mL
